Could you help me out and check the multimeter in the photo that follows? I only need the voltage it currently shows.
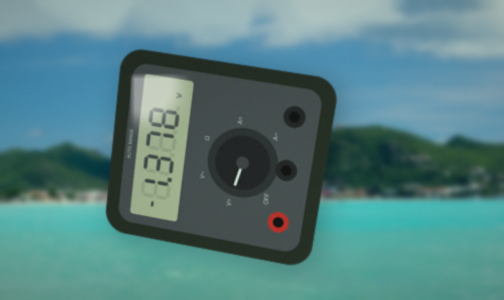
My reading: -1.378 V
